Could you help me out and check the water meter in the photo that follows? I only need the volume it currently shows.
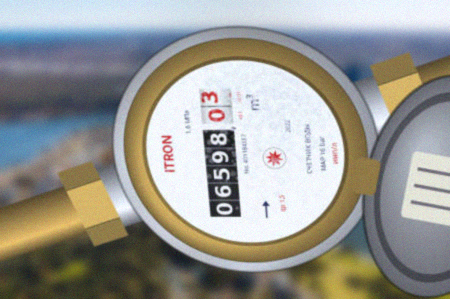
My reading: 6598.03 m³
